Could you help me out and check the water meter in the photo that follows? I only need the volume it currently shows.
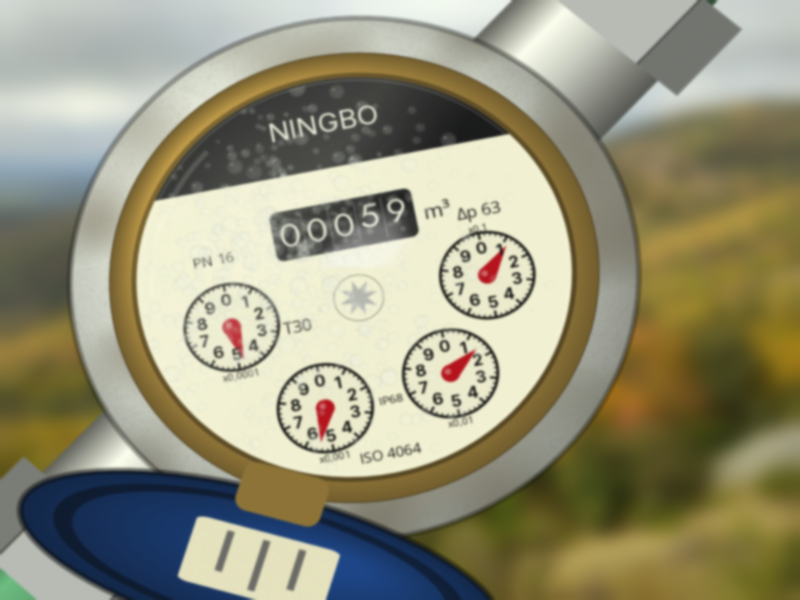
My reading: 59.1154 m³
